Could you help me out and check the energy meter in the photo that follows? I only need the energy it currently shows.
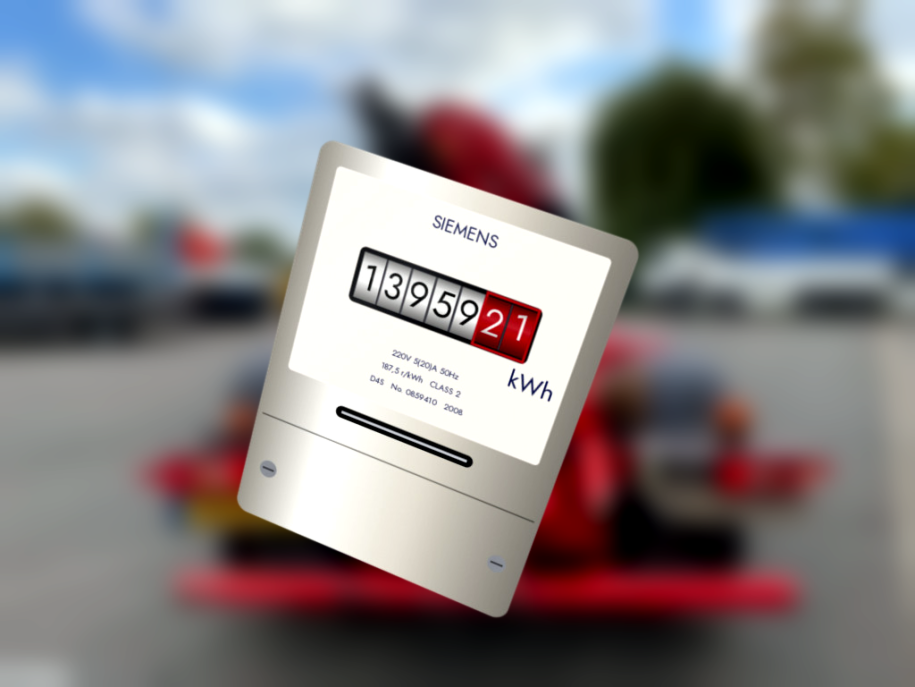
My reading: 13959.21 kWh
